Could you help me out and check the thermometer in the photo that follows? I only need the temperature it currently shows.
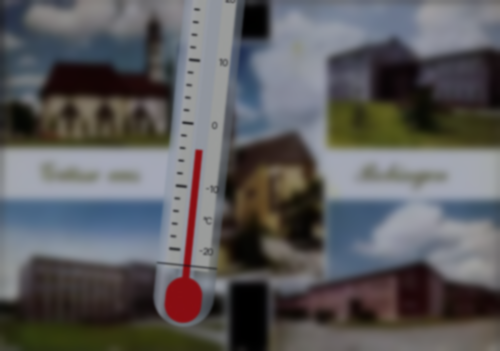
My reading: -4 °C
